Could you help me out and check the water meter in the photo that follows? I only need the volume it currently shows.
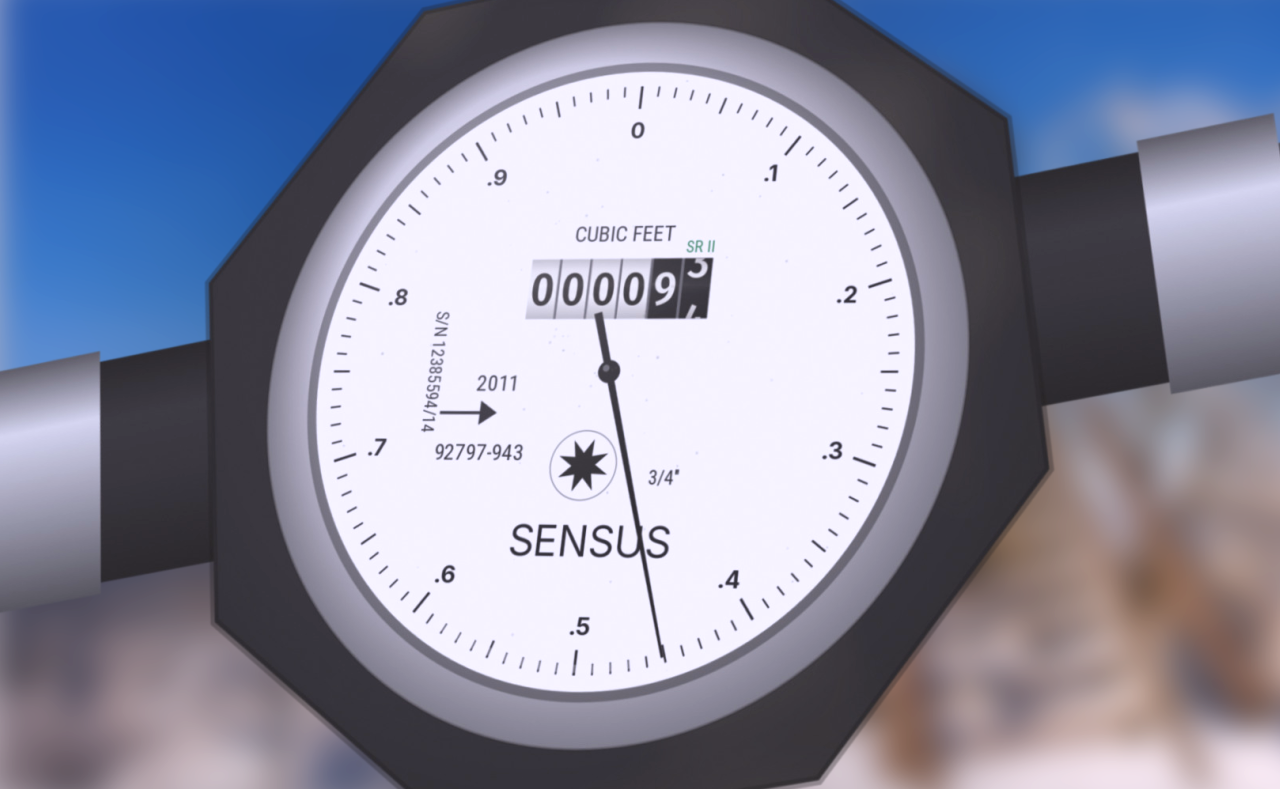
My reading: 93.45 ft³
